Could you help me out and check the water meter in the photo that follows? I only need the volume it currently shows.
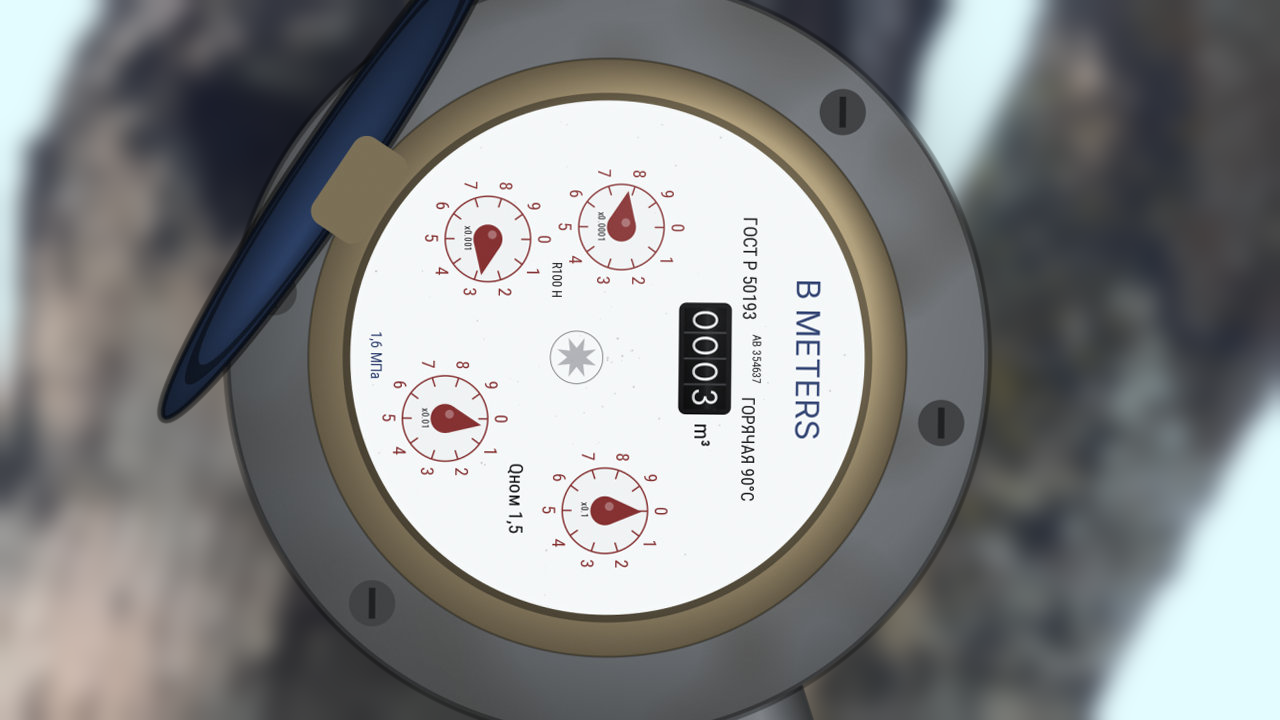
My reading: 3.0027 m³
